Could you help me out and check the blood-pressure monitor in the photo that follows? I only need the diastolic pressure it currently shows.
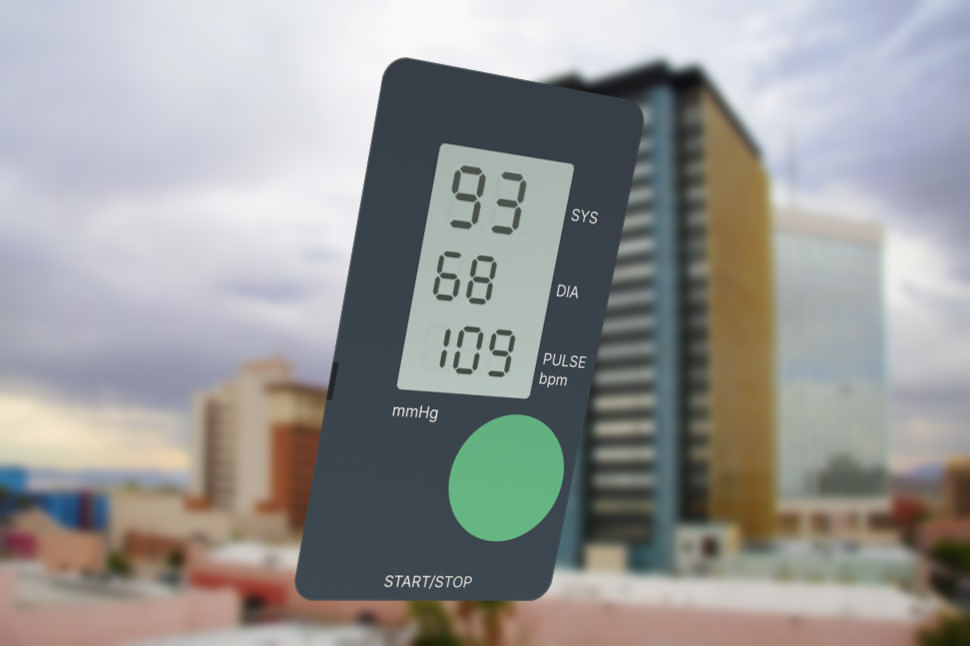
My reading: 68 mmHg
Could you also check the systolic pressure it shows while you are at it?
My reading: 93 mmHg
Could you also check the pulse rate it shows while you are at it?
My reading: 109 bpm
